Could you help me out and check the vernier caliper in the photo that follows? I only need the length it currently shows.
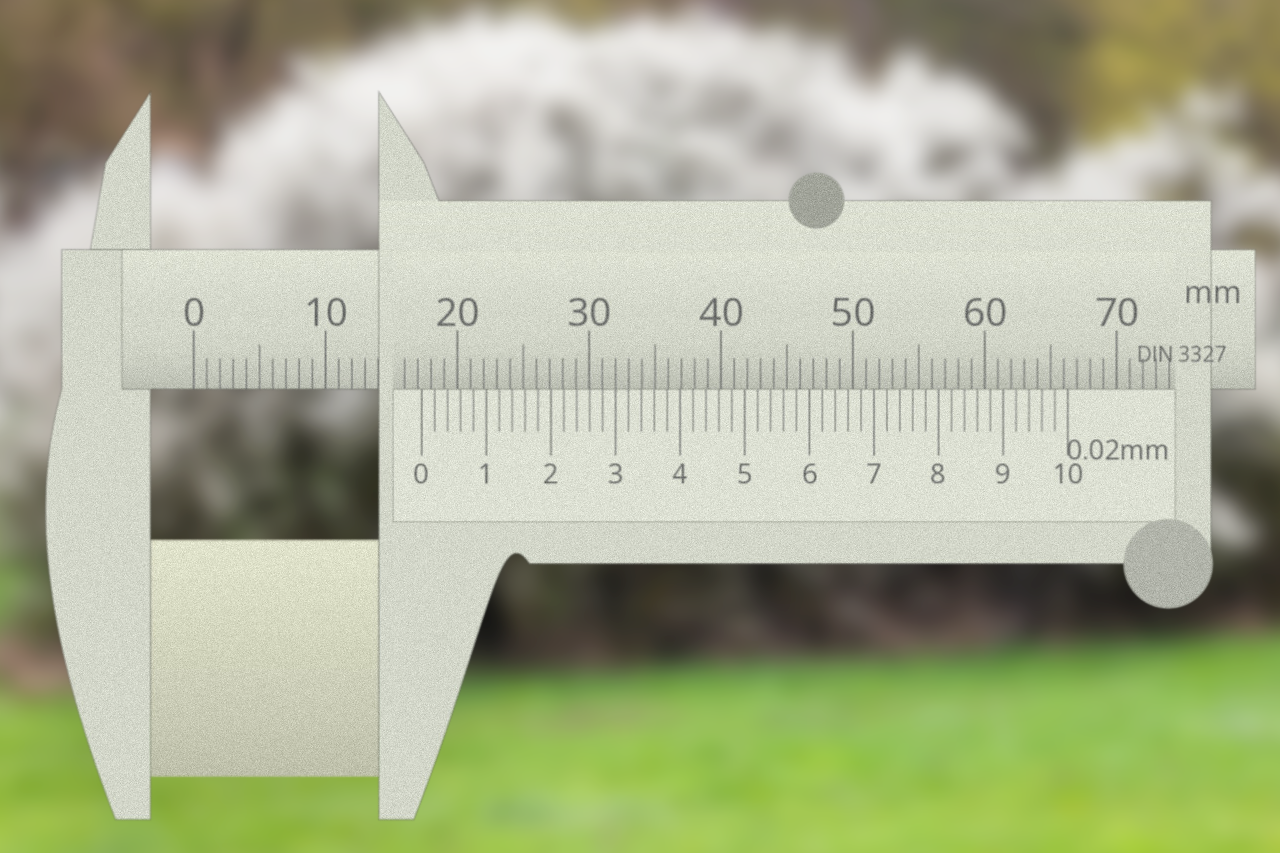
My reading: 17.3 mm
